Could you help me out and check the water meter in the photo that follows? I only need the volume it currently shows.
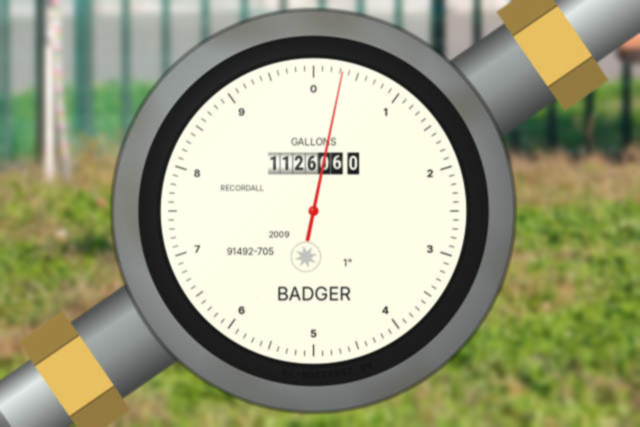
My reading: 1126060.3 gal
